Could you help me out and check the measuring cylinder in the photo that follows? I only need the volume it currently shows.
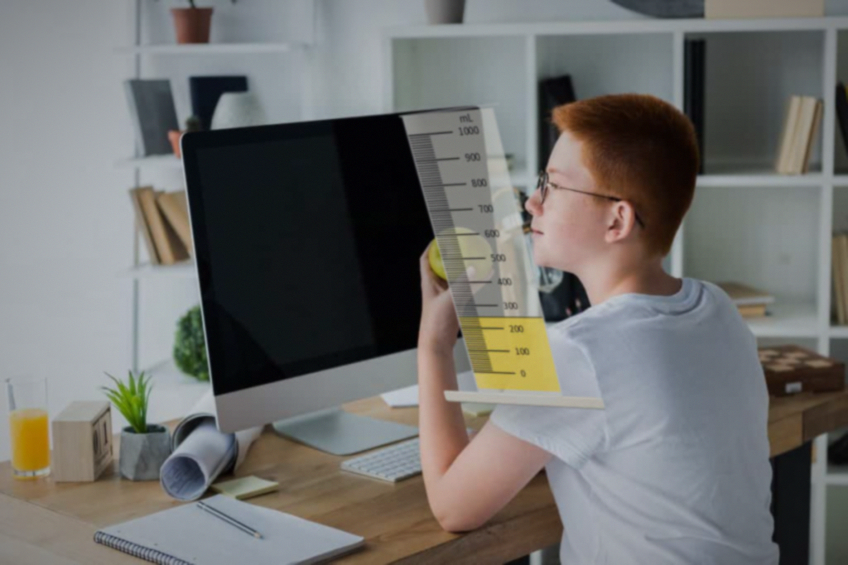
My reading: 250 mL
